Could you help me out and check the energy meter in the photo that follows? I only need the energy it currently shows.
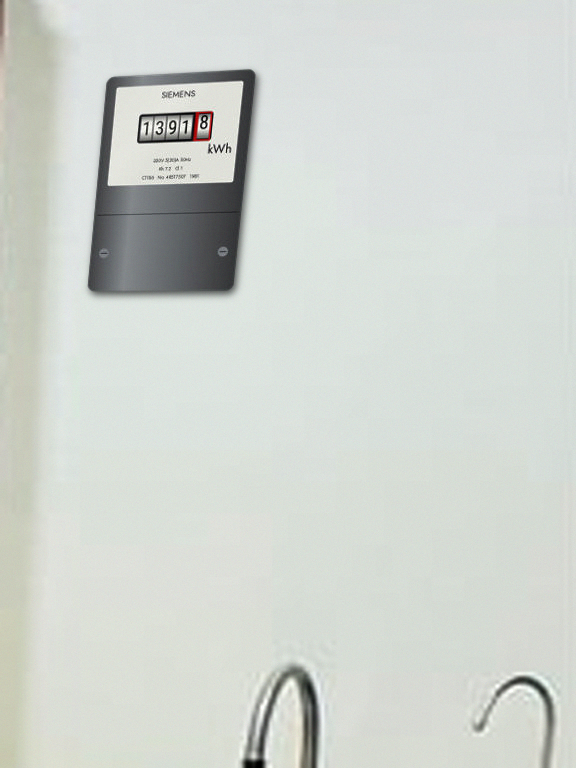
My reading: 1391.8 kWh
